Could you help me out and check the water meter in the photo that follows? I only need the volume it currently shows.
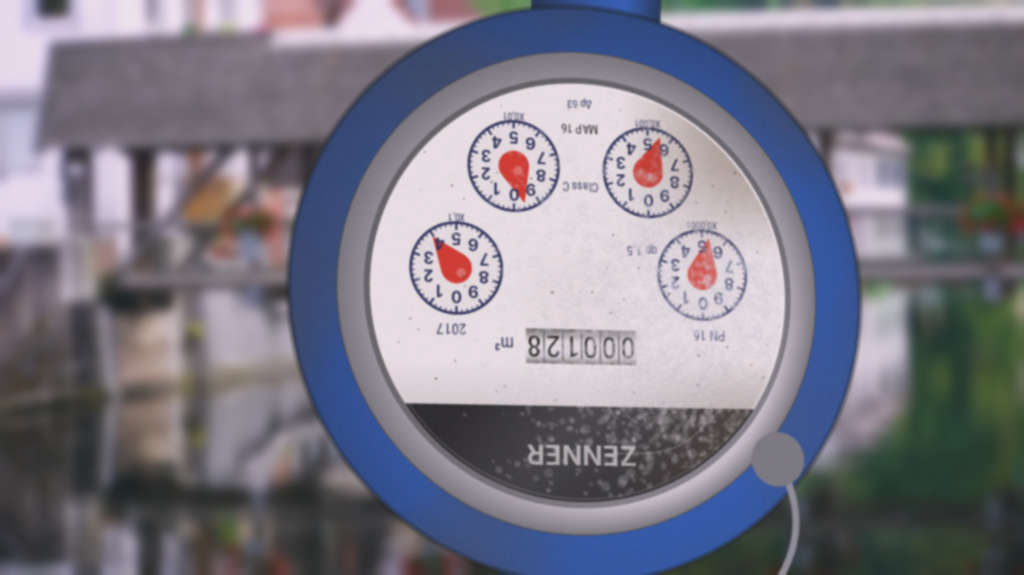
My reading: 128.3955 m³
